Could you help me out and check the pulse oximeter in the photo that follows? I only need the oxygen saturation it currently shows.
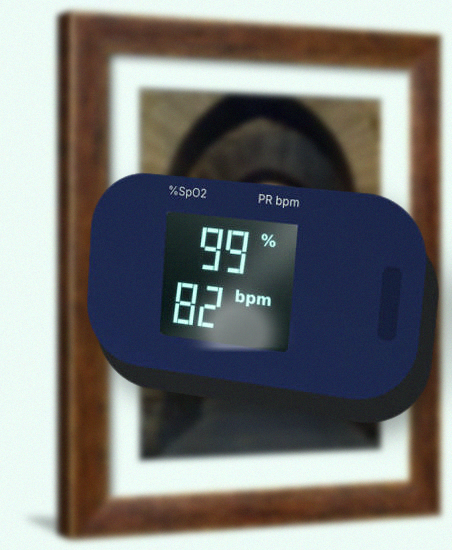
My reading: 99 %
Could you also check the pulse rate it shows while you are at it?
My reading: 82 bpm
